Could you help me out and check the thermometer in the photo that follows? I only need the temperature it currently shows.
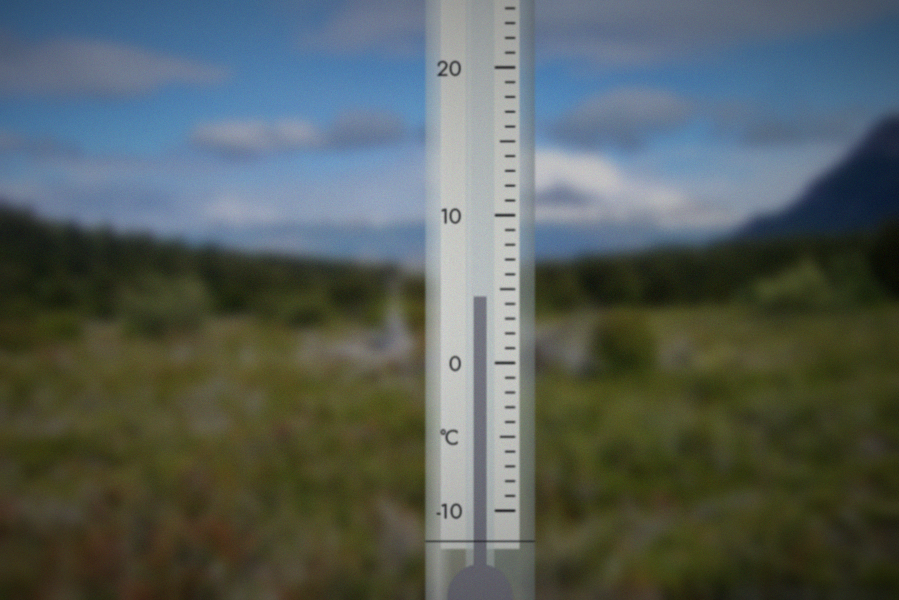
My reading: 4.5 °C
